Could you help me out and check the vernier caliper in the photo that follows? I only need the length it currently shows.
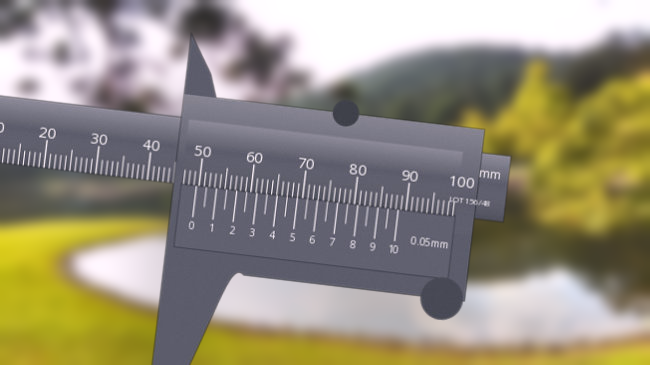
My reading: 49.5 mm
